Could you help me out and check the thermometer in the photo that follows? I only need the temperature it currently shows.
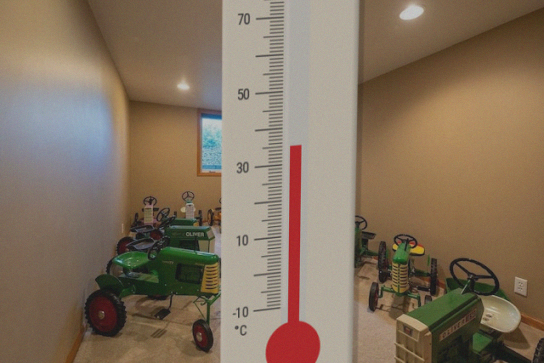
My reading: 35 °C
